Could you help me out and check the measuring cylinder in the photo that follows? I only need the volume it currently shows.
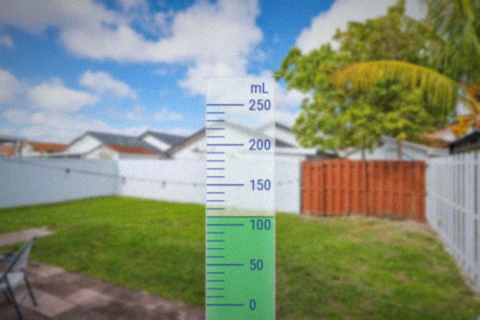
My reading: 110 mL
